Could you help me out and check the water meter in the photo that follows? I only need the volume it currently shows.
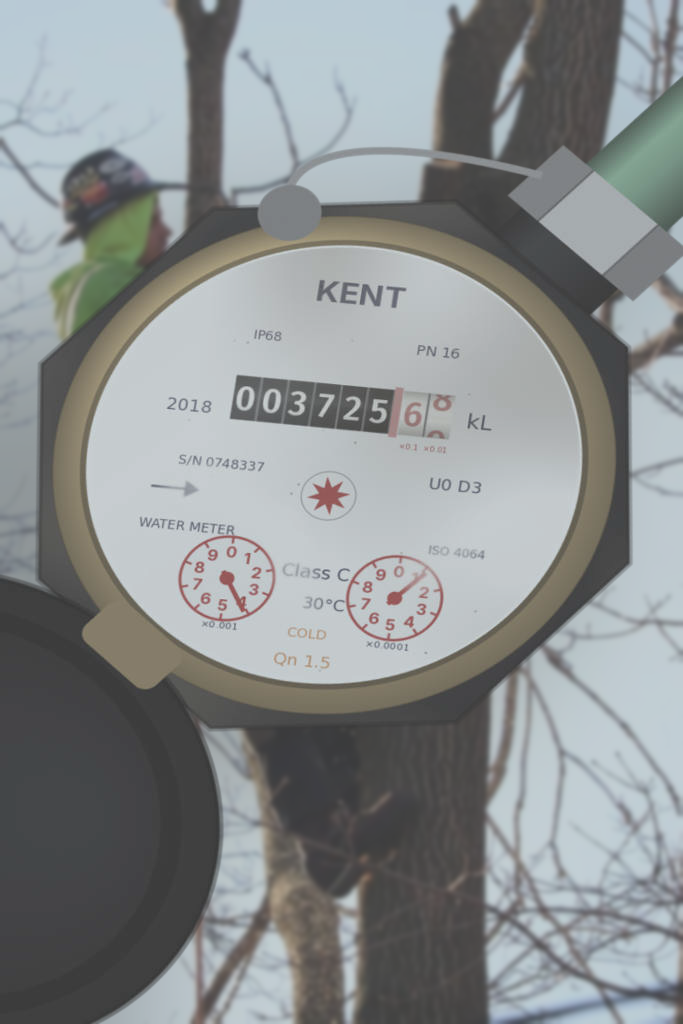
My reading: 3725.6841 kL
